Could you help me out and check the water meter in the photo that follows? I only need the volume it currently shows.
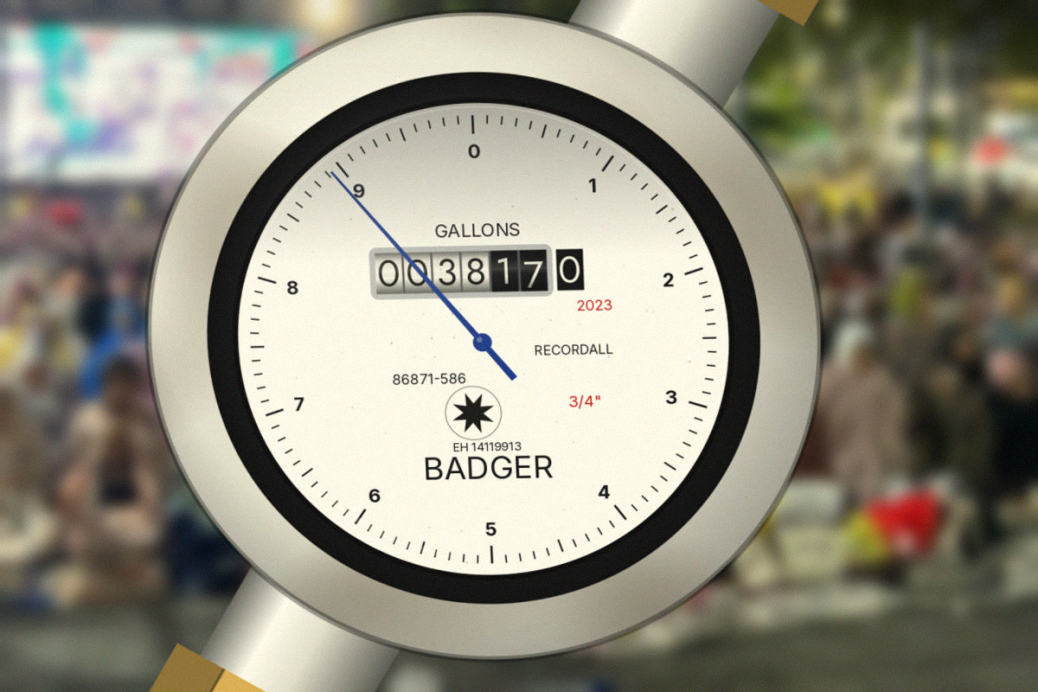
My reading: 38168.9 gal
